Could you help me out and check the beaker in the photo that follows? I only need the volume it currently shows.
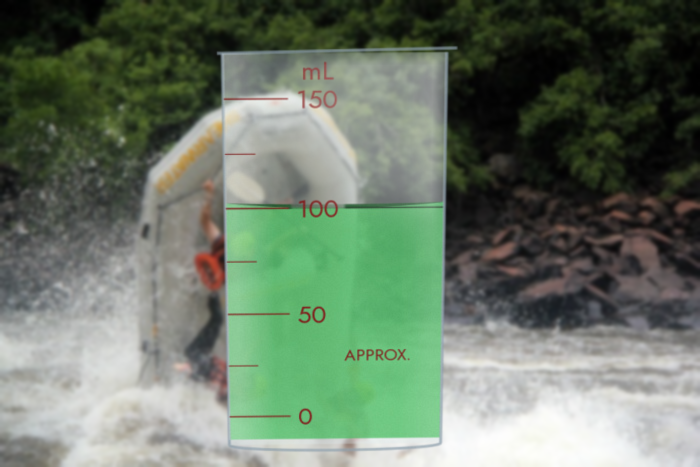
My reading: 100 mL
